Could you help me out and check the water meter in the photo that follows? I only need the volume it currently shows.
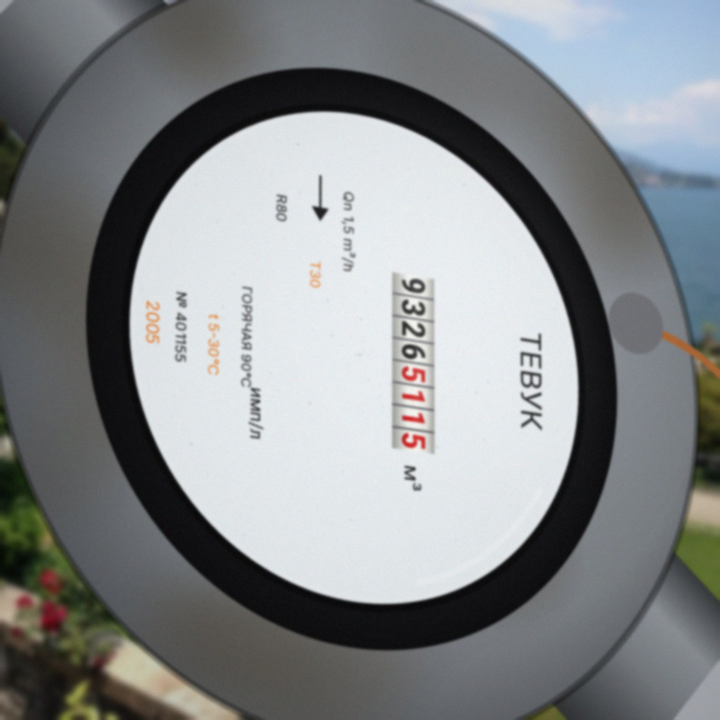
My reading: 9326.5115 m³
